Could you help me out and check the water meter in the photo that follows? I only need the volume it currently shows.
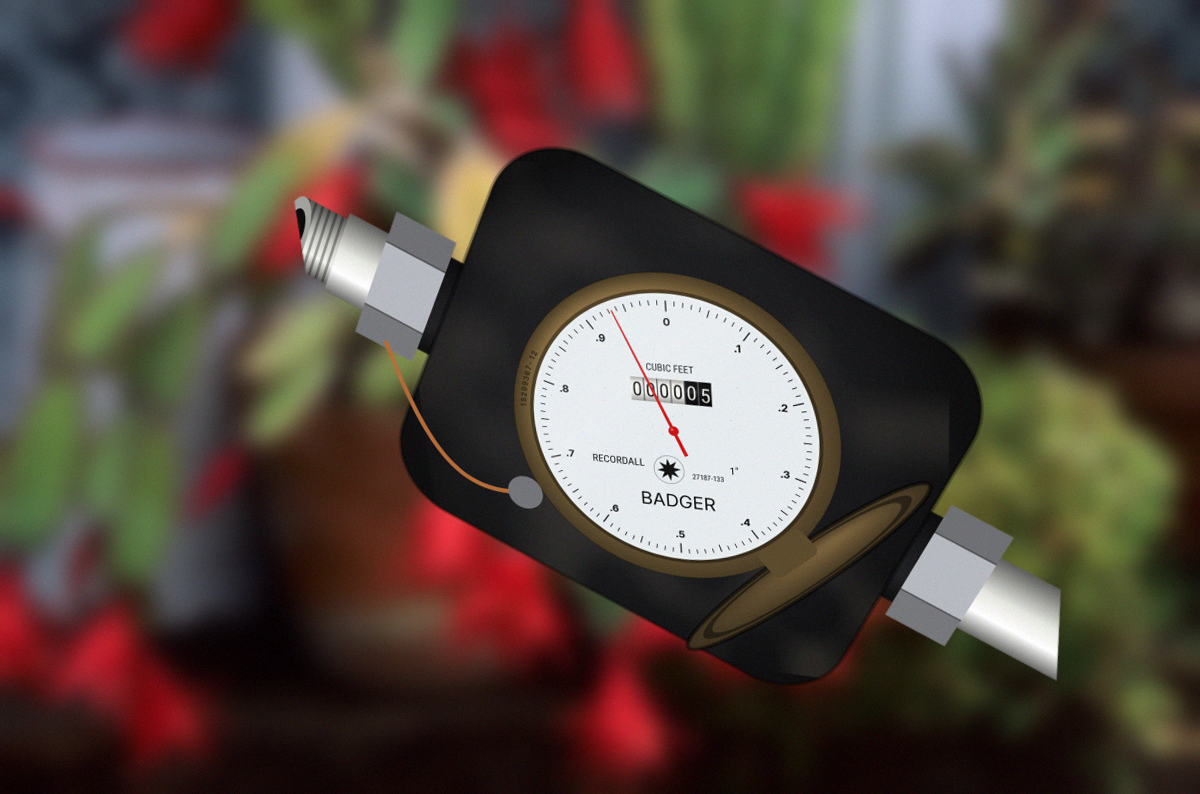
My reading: 4.93 ft³
